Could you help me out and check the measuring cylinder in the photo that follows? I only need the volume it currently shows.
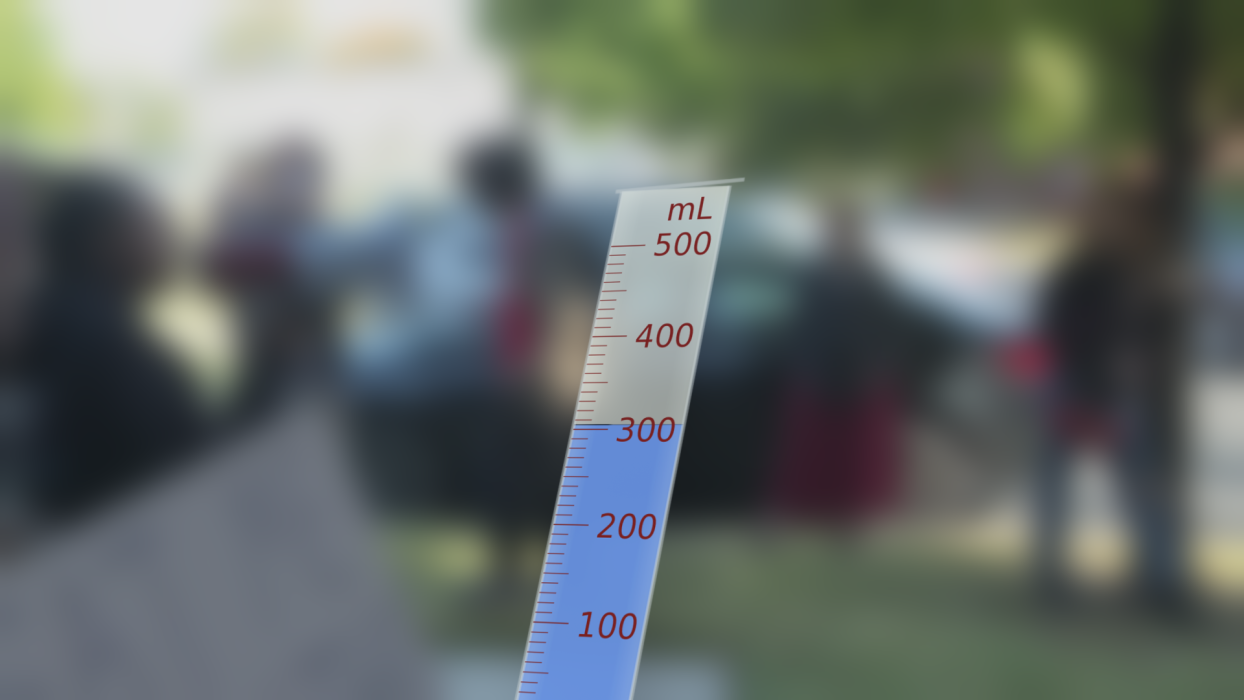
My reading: 305 mL
